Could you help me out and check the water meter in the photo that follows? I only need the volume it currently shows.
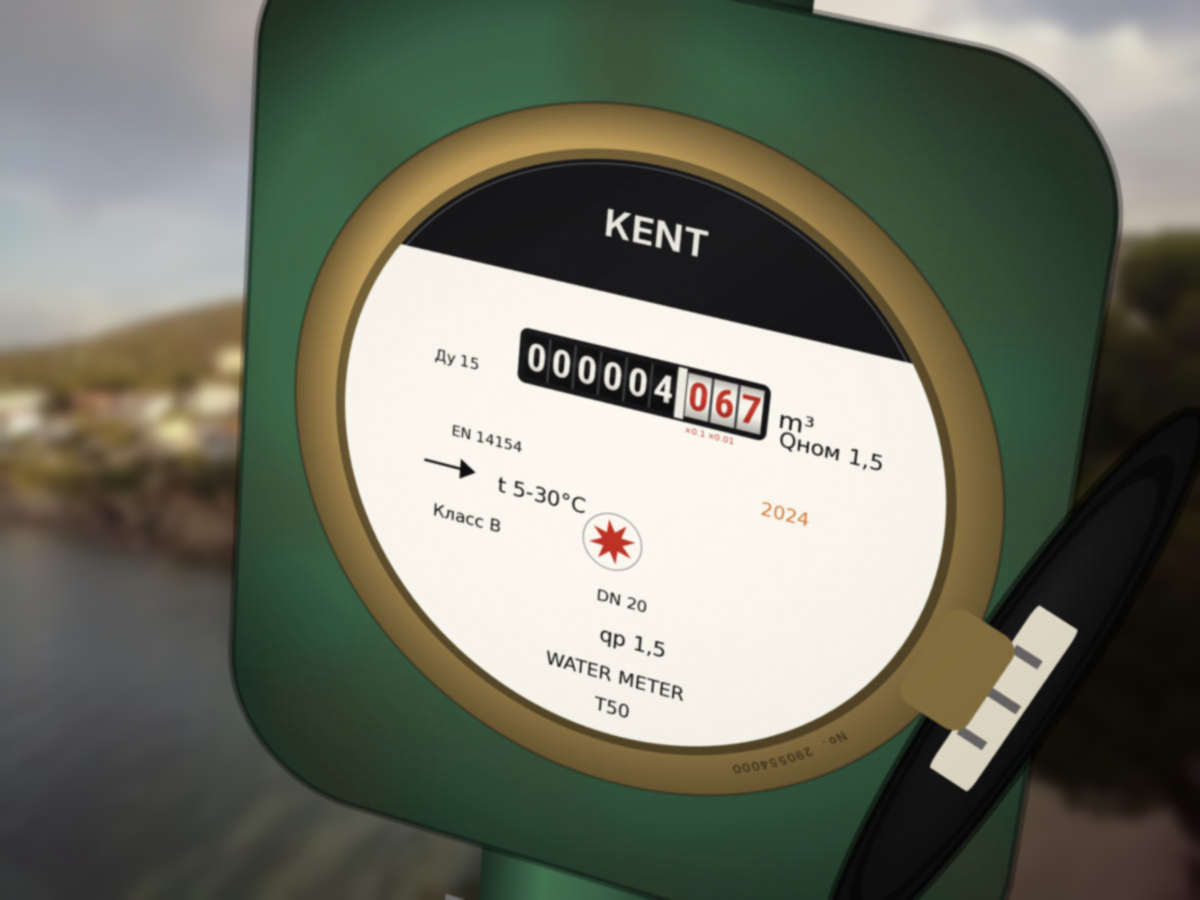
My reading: 4.067 m³
